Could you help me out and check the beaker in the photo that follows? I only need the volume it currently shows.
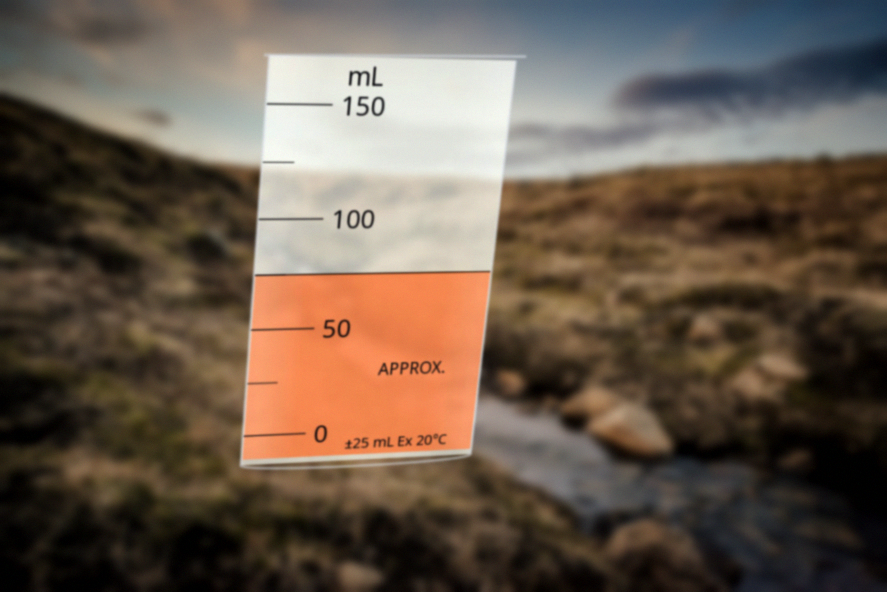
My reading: 75 mL
